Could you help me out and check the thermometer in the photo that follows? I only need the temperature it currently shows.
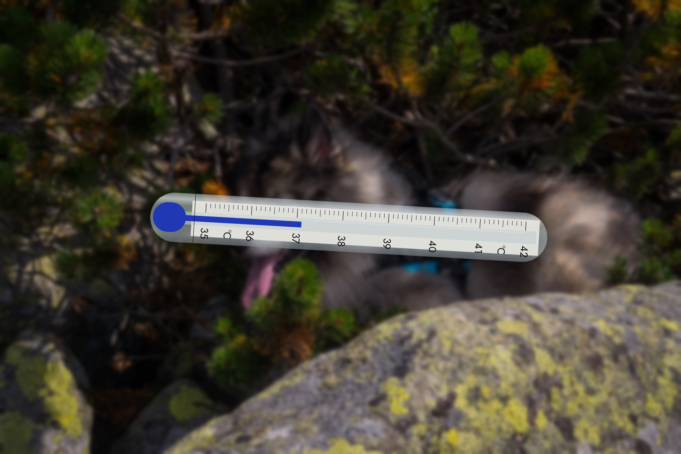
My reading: 37.1 °C
